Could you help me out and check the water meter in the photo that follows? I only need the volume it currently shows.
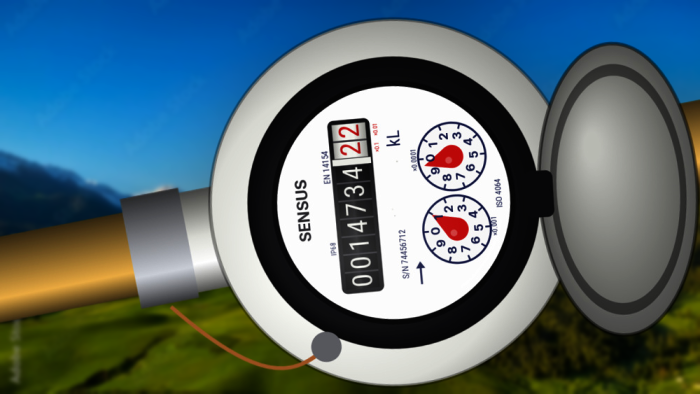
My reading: 14734.2209 kL
